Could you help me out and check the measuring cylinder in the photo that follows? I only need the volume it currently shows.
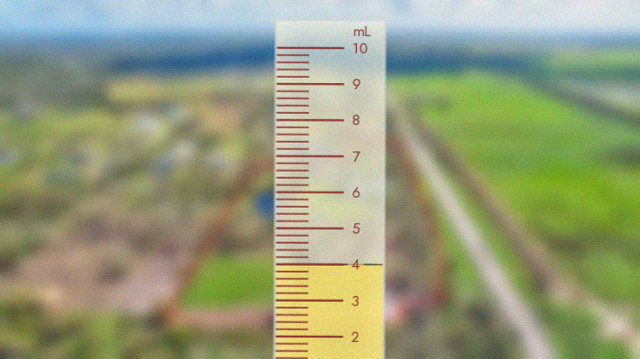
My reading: 4 mL
